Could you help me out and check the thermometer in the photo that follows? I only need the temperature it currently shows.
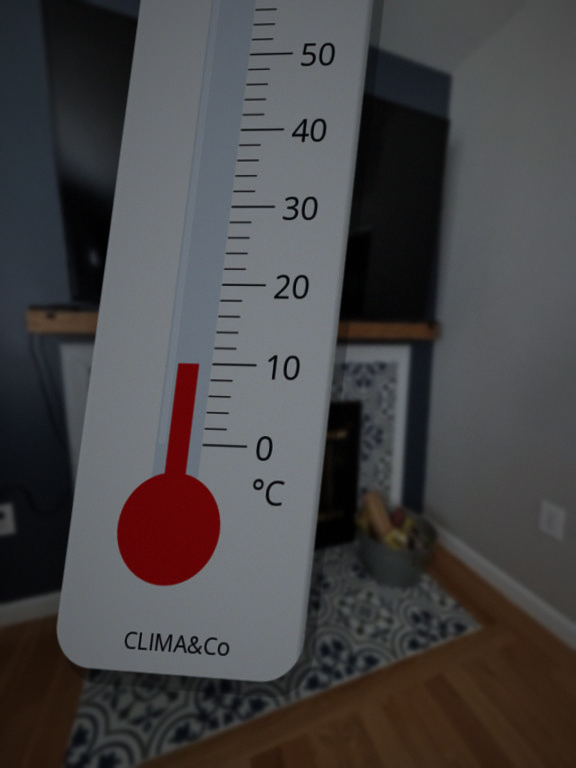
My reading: 10 °C
